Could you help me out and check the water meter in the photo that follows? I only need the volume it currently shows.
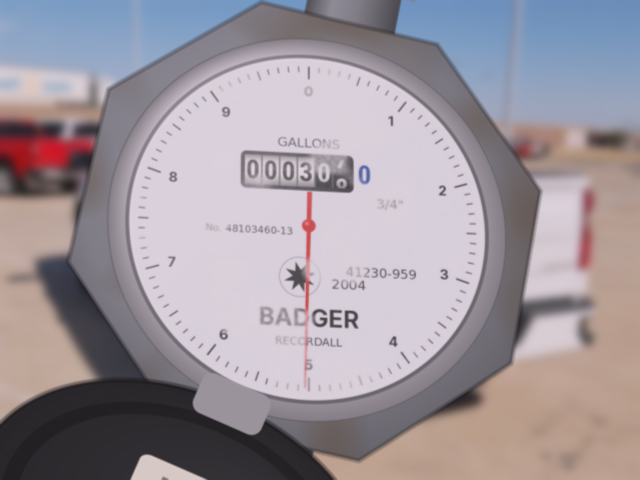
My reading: 3075.0 gal
